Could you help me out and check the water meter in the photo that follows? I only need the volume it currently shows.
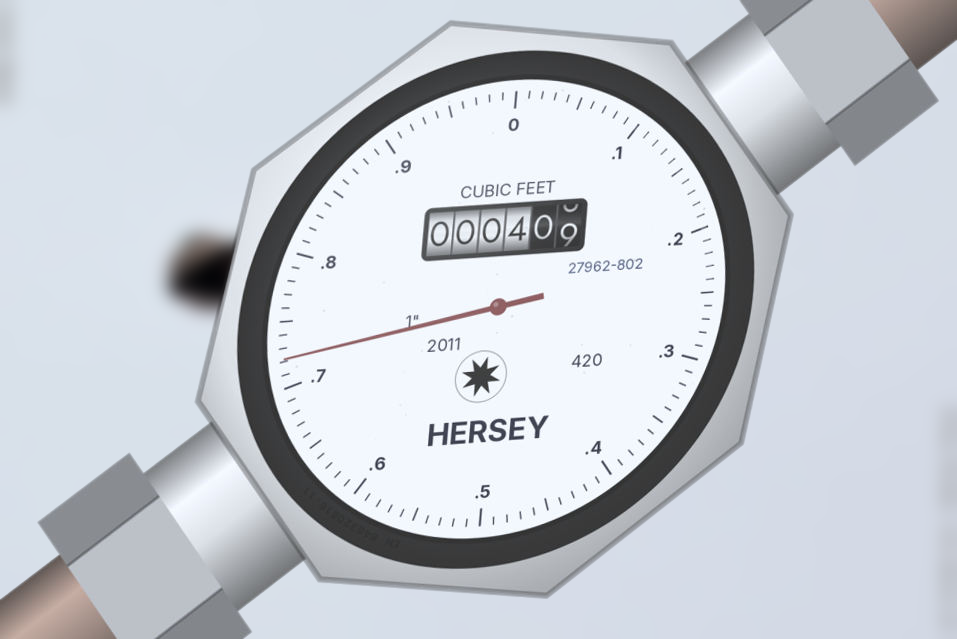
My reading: 408.72 ft³
